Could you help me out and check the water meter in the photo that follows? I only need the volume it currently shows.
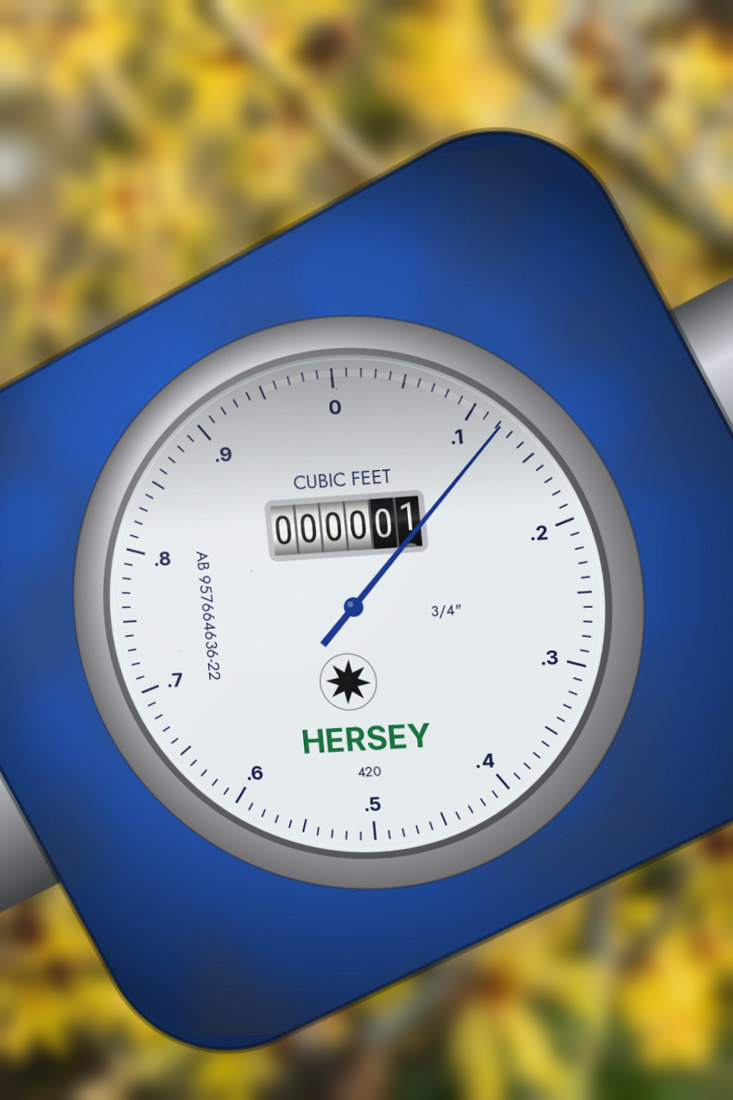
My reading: 1.12 ft³
